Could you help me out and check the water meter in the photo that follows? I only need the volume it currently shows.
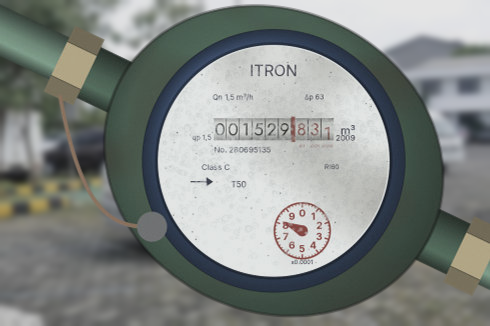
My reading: 1529.8308 m³
